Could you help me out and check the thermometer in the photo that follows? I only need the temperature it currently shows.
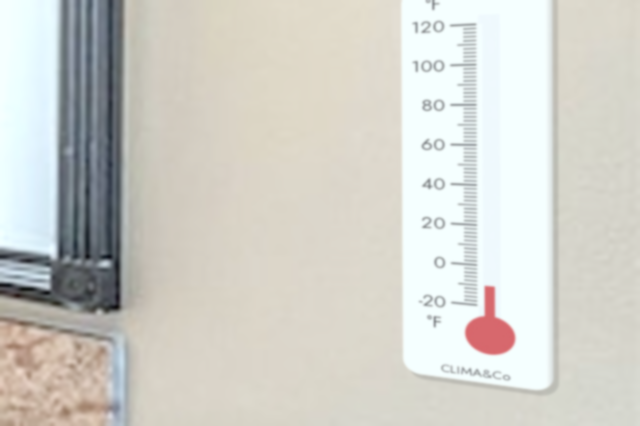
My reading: -10 °F
